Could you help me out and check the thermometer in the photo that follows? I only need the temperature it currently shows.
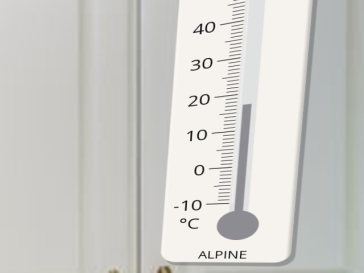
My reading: 17 °C
